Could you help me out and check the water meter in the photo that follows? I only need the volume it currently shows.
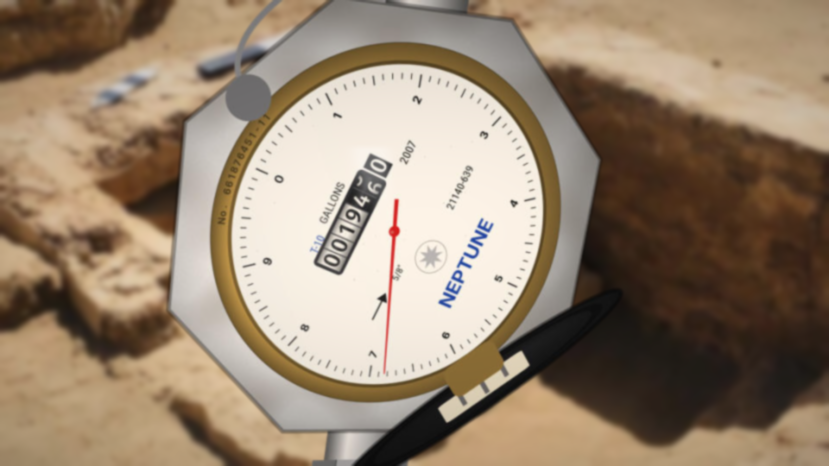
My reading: 19456.8 gal
